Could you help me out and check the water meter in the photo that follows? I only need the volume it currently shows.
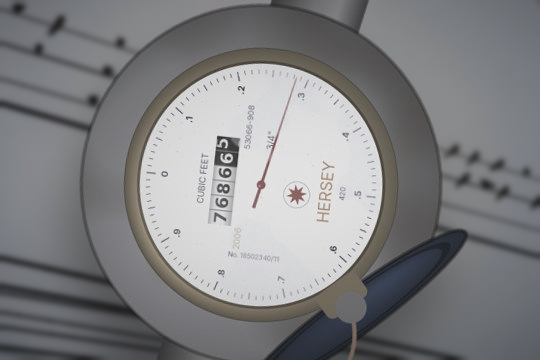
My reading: 768665.28 ft³
